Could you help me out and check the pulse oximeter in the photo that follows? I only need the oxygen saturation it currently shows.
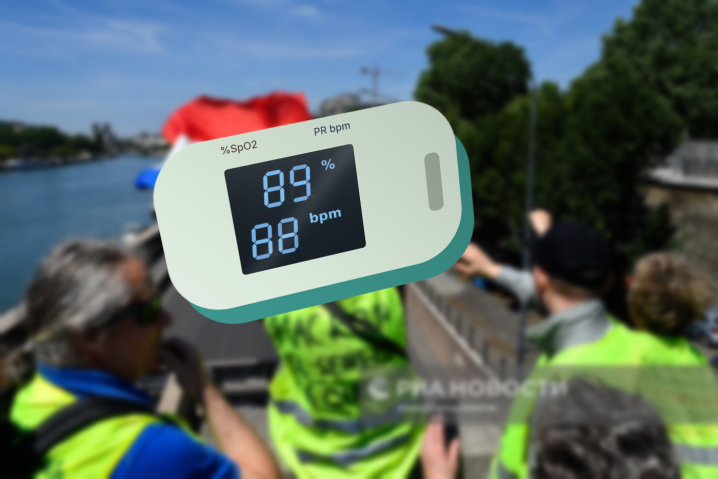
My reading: 89 %
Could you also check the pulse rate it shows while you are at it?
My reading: 88 bpm
